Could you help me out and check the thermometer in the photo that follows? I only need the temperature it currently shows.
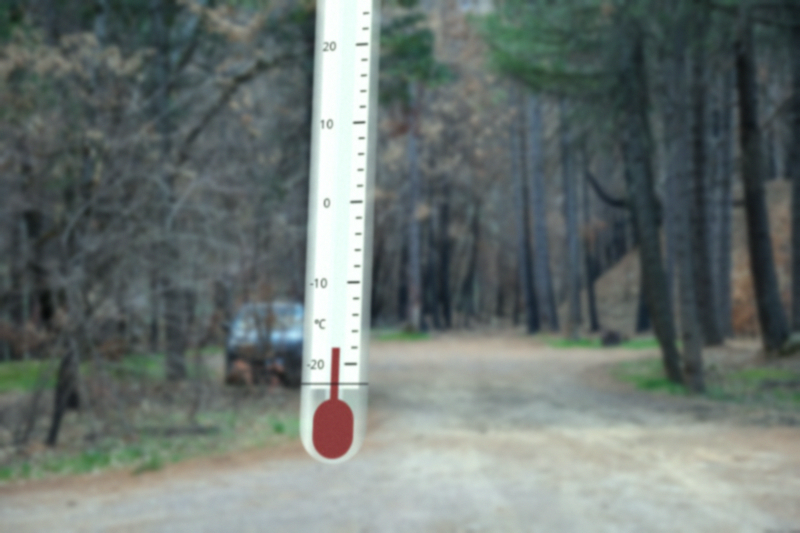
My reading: -18 °C
